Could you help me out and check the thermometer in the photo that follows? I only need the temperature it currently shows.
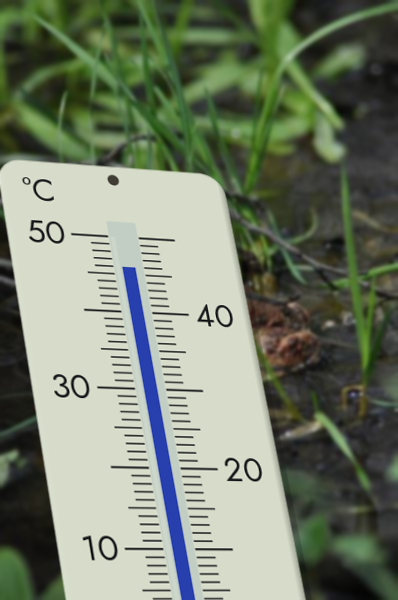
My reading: 46 °C
